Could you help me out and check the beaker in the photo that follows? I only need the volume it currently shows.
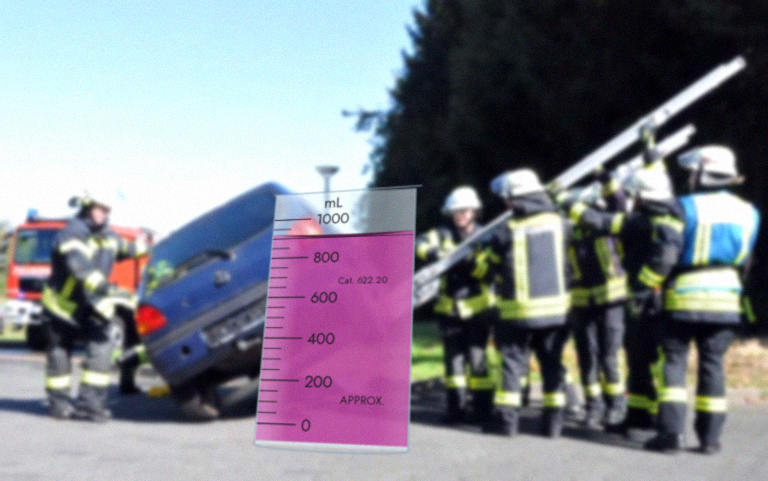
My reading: 900 mL
